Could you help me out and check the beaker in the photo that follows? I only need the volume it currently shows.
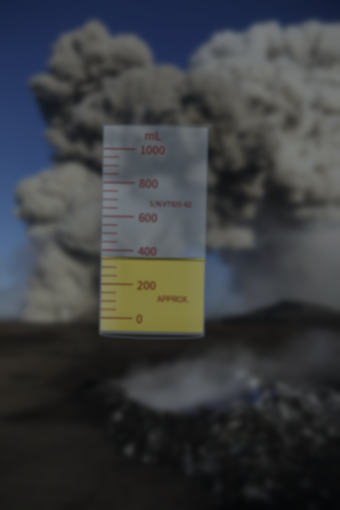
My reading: 350 mL
